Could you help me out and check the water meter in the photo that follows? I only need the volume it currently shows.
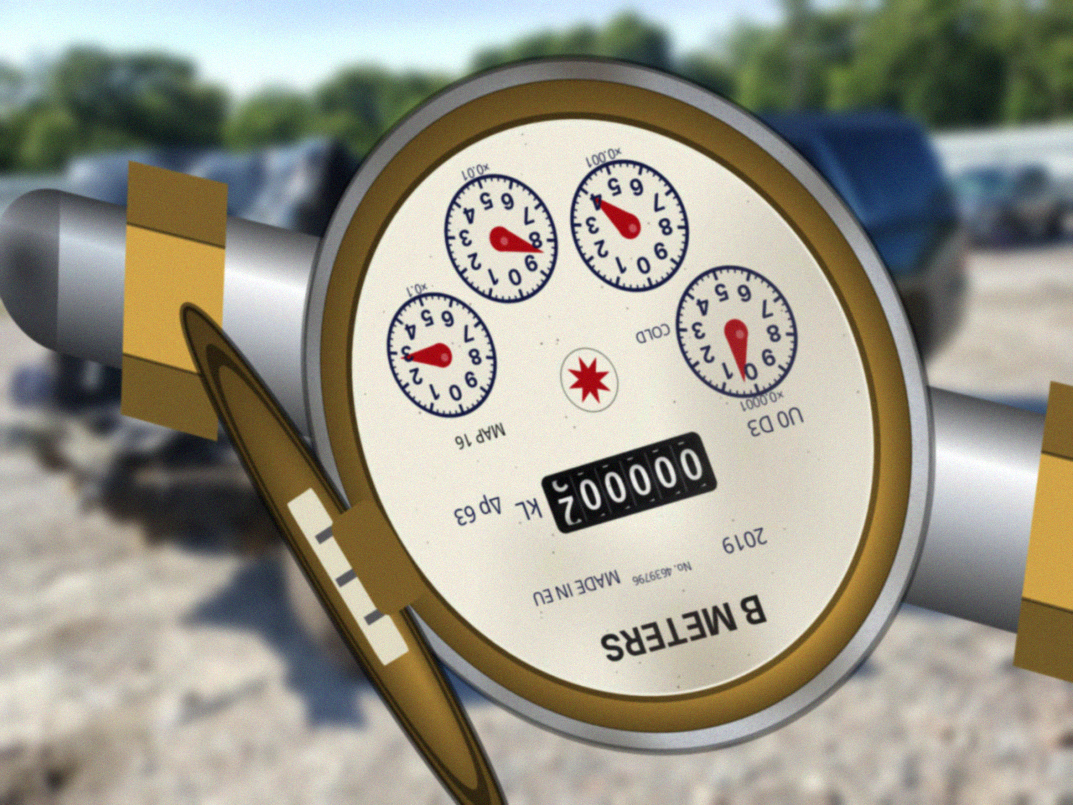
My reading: 2.2840 kL
